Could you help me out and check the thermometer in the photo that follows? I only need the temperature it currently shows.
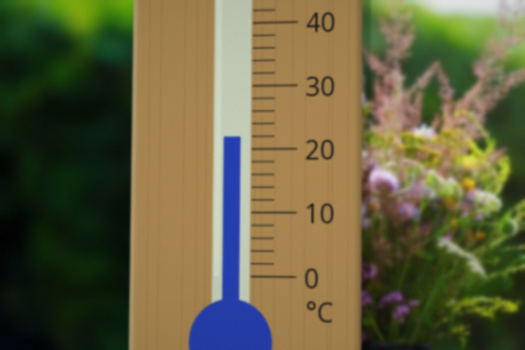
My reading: 22 °C
